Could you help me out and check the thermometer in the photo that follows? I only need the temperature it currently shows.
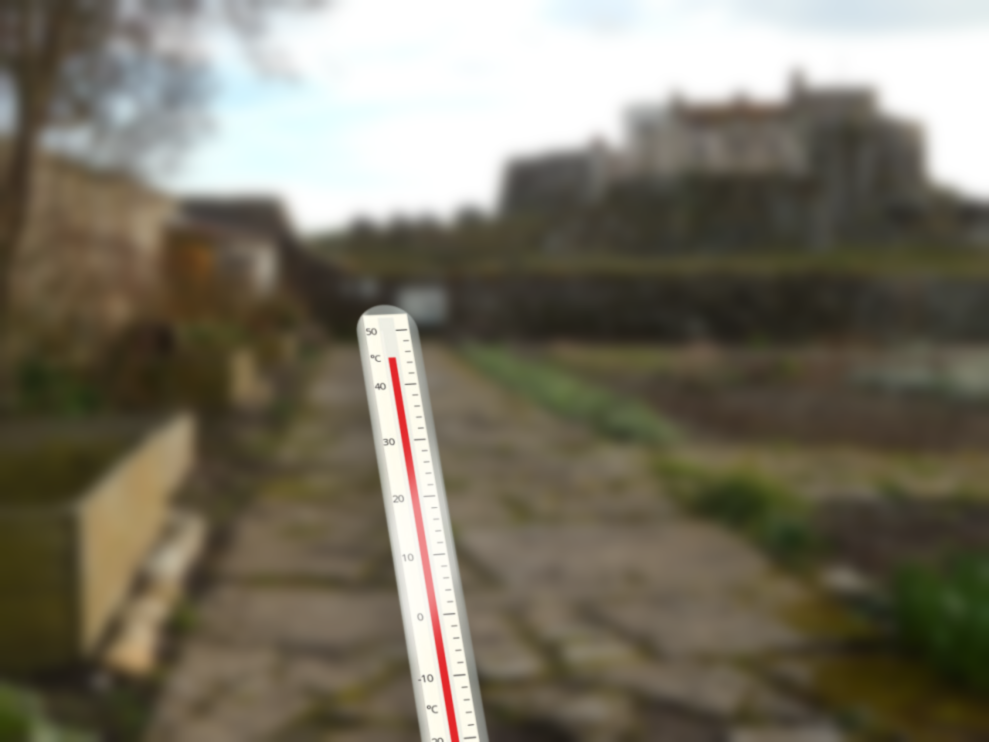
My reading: 45 °C
